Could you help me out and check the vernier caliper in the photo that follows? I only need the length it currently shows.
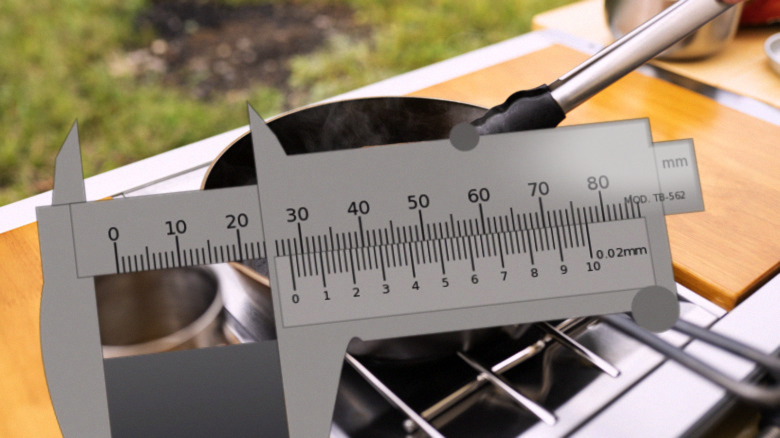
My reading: 28.0 mm
